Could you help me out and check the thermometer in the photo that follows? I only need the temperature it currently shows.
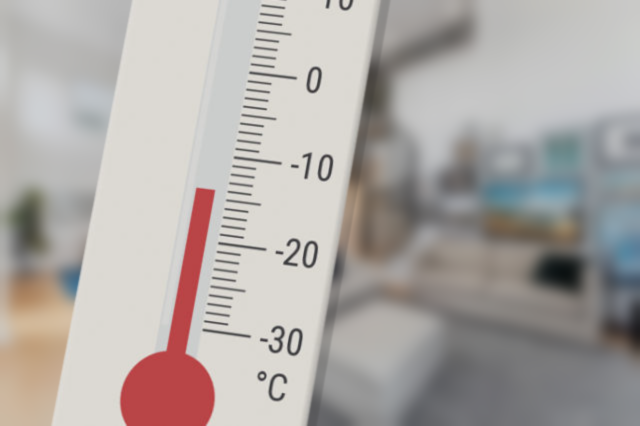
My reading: -14 °C
